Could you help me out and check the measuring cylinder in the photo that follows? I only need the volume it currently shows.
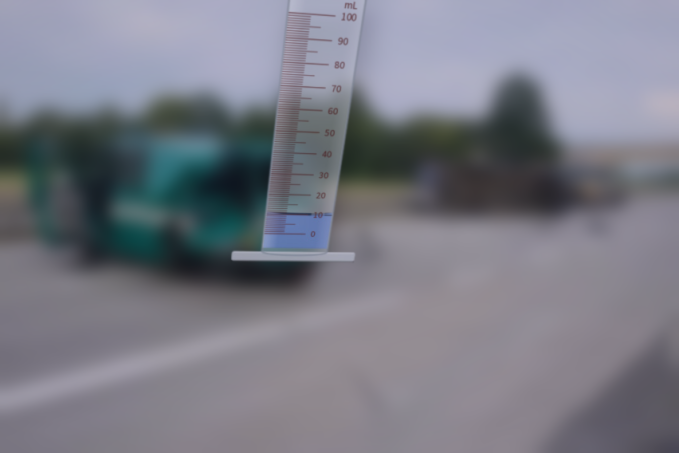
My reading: 10 mL
